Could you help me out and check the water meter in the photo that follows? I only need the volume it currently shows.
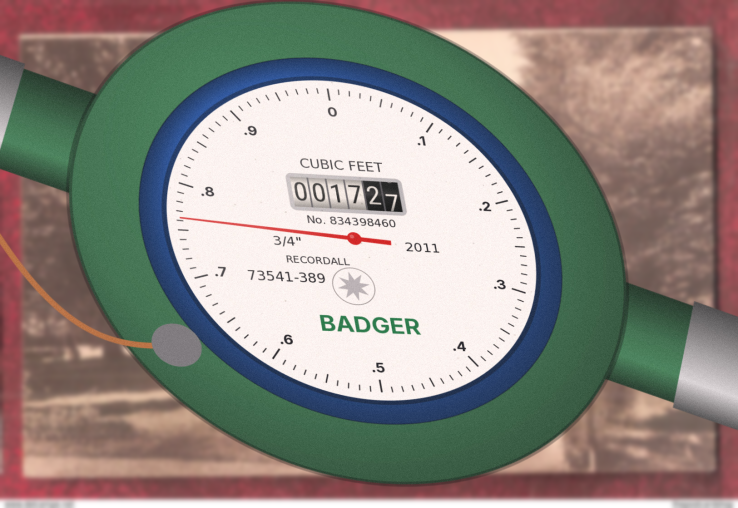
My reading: 1726.76 ft³
